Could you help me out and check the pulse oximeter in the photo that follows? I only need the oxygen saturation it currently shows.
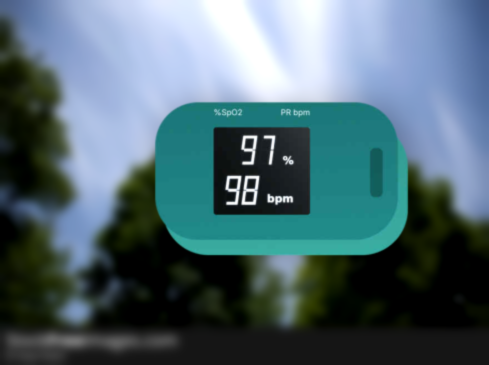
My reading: 97 %
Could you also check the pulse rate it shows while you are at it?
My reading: 98 bpm
